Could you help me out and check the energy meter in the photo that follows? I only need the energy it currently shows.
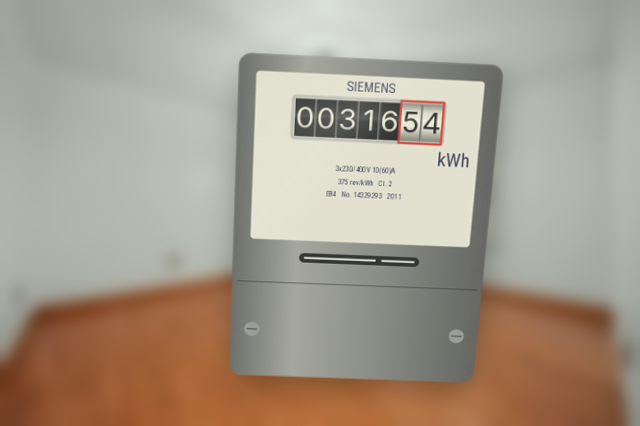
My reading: 316.54 kWh
